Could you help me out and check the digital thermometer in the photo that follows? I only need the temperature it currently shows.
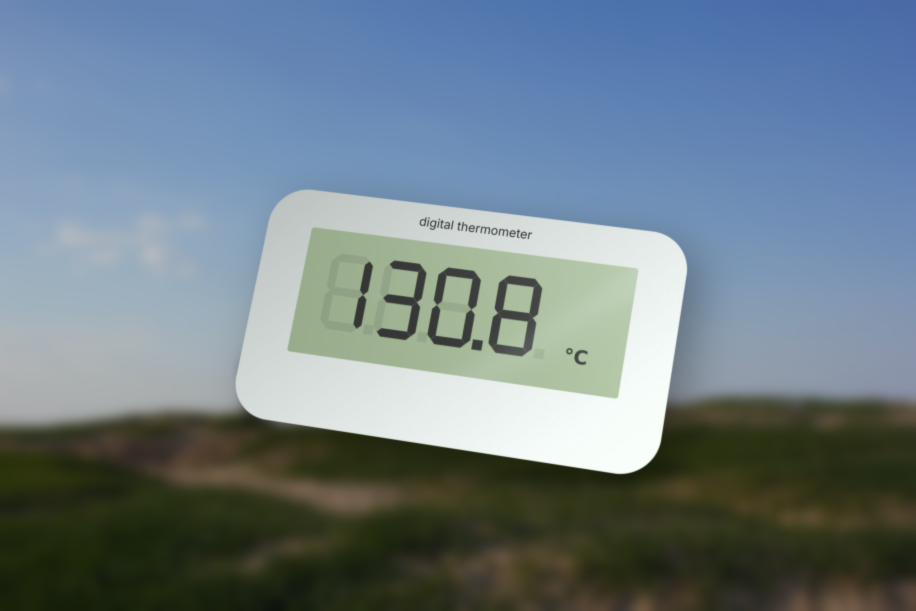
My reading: 130.8 °C
